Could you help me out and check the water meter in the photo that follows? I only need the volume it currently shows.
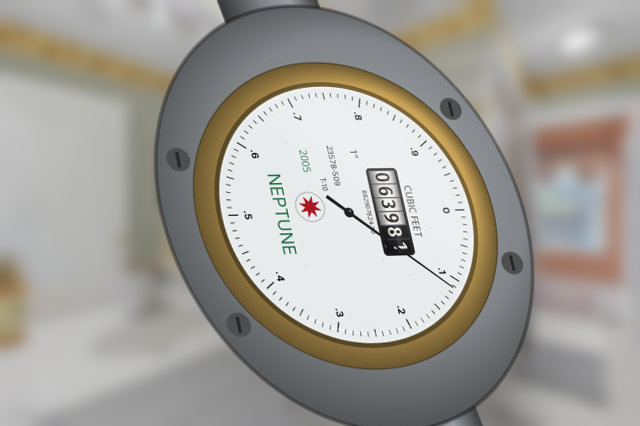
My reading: 63981.11 ft³
